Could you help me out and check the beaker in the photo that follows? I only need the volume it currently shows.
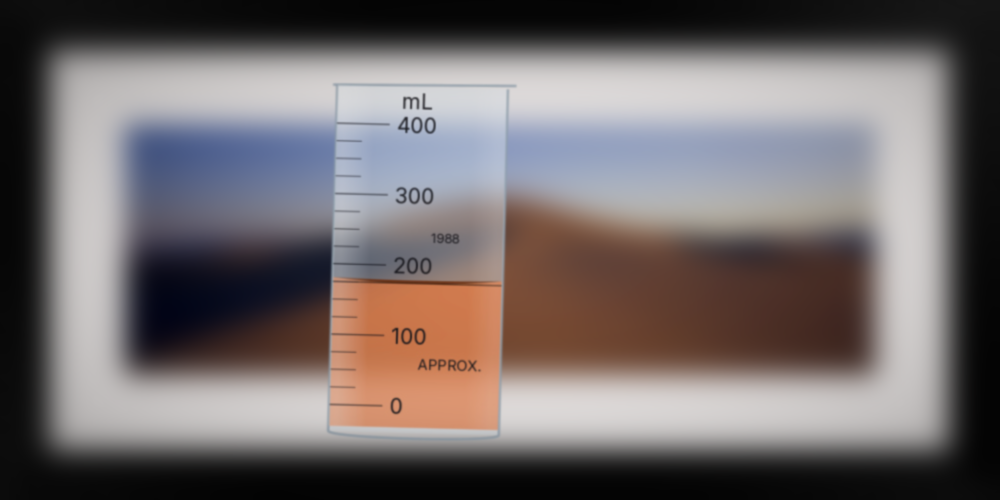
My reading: 175 mL
